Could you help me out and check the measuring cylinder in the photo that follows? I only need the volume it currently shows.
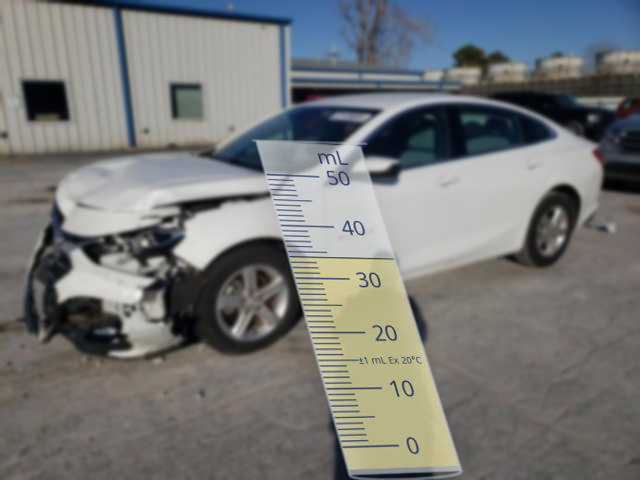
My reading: 34 mL
